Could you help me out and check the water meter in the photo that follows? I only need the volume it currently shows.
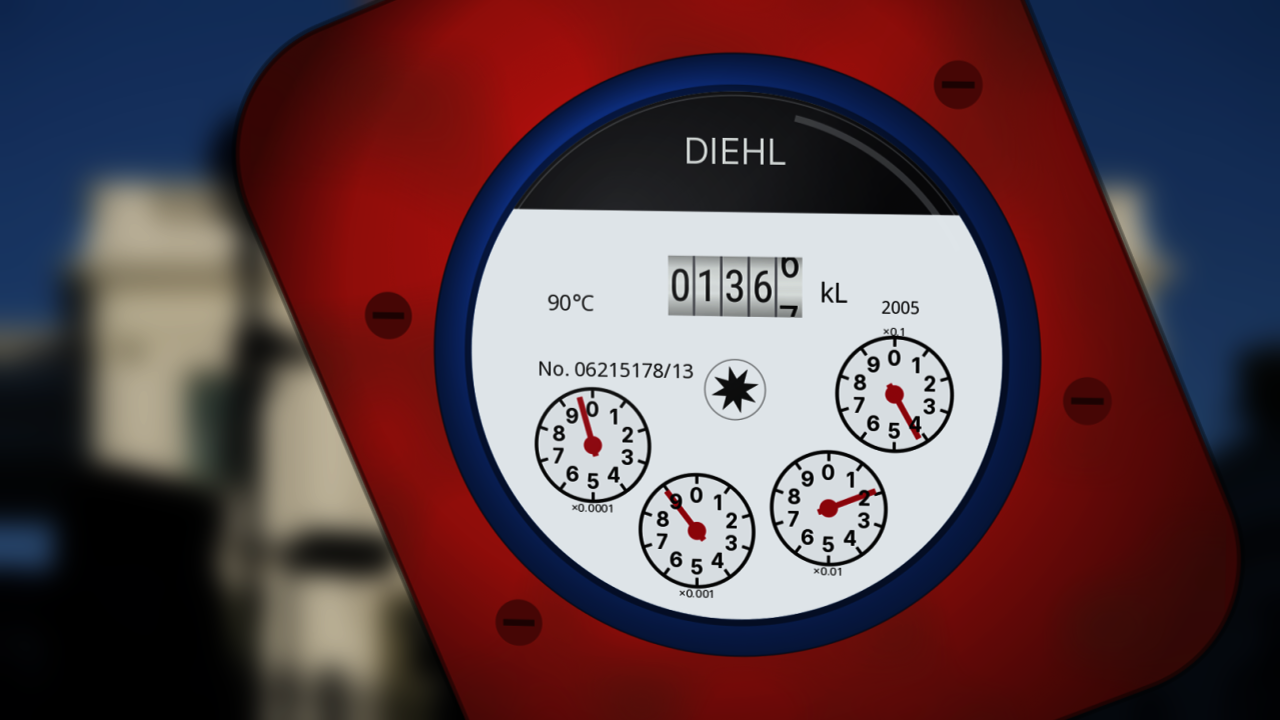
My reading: 1366.4189 kL
